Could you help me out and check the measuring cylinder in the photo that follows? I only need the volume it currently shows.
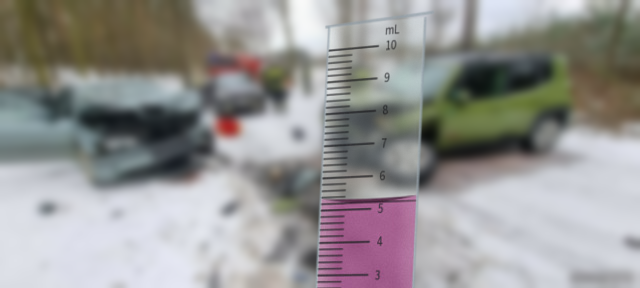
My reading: 5.2 mL
